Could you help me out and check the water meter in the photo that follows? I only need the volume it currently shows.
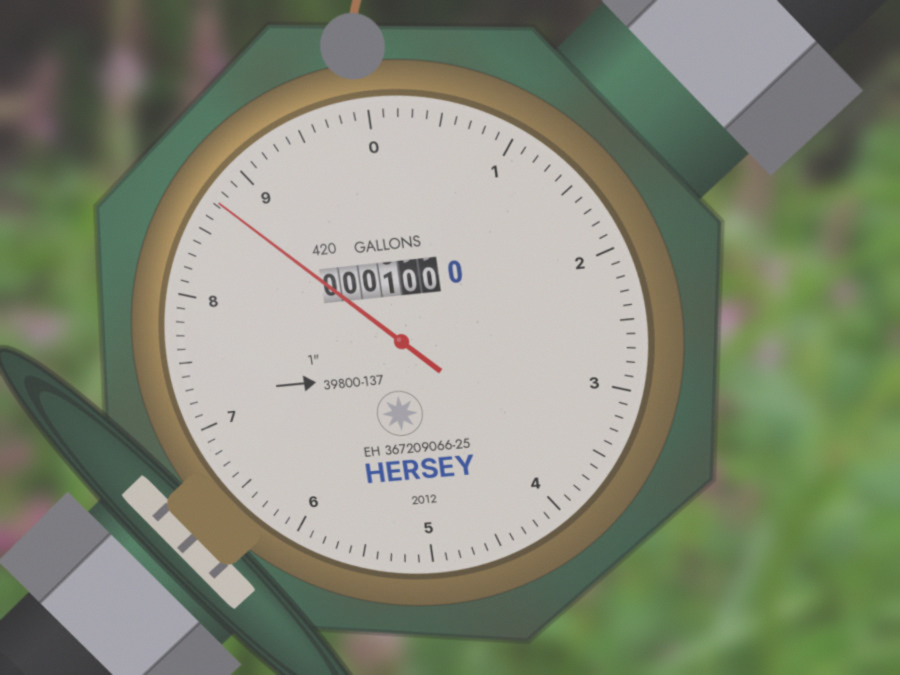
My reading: 998.7 gal
